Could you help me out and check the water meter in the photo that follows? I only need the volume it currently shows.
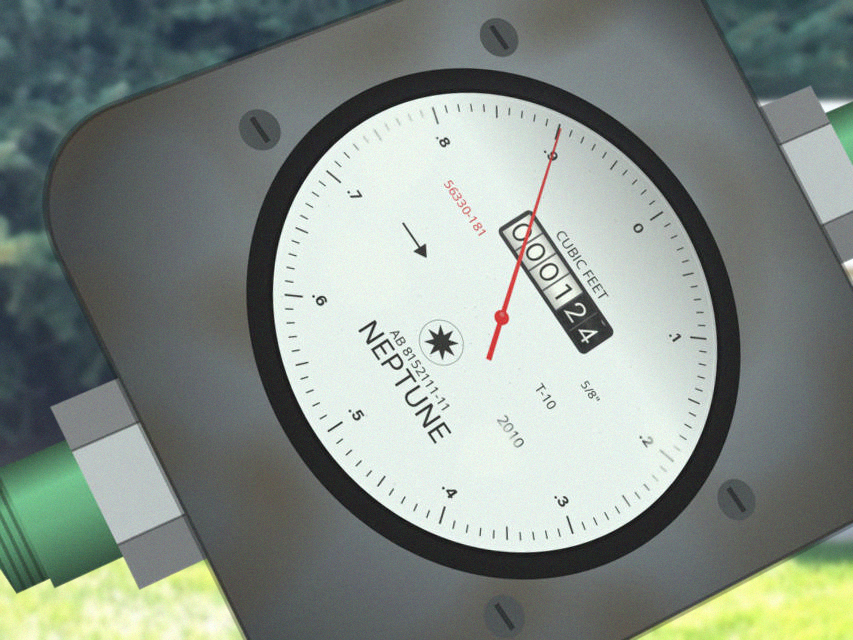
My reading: 123.90 ft³
